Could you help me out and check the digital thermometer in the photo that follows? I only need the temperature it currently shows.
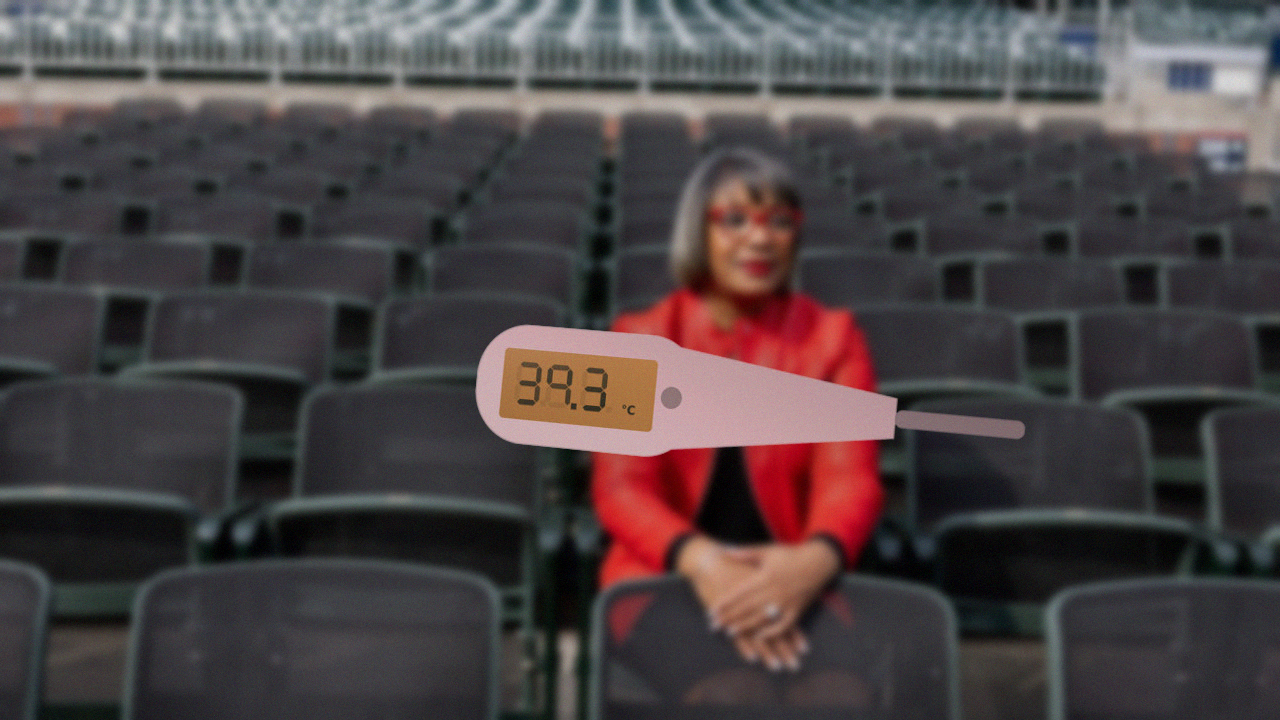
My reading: 39.3 °C
